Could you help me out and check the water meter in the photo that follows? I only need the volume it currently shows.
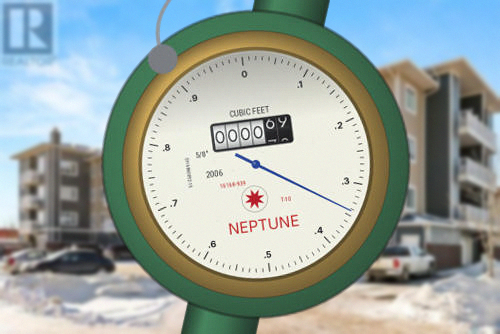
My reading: 69.34 ft³
